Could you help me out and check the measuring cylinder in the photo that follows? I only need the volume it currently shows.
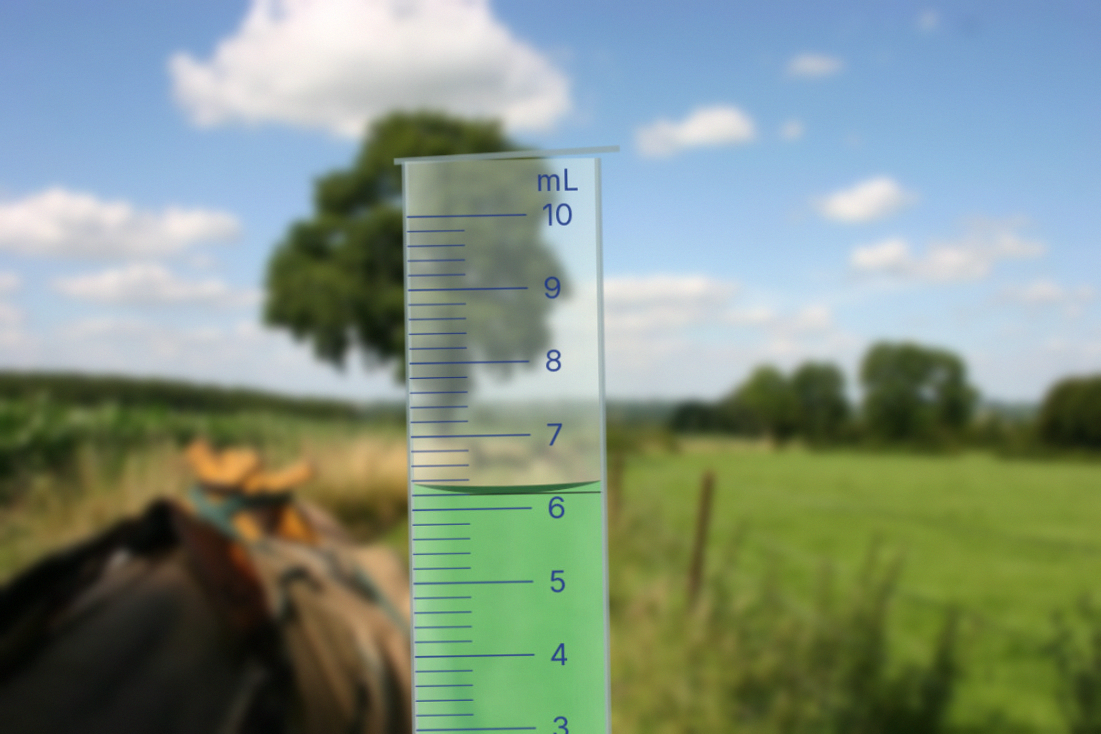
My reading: 6.2 mL
